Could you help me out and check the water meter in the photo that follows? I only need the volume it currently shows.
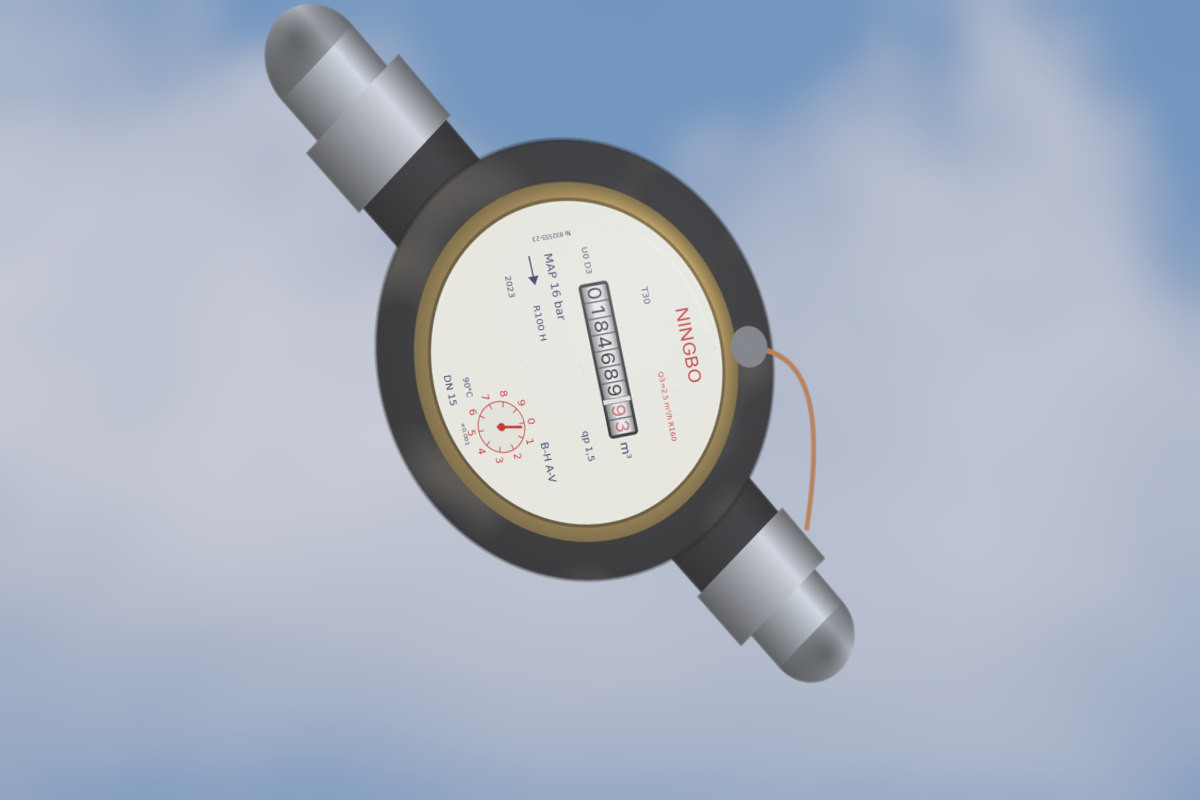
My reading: 184689.930 m³
